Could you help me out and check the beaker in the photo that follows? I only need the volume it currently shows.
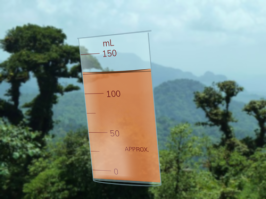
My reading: 125 mL
